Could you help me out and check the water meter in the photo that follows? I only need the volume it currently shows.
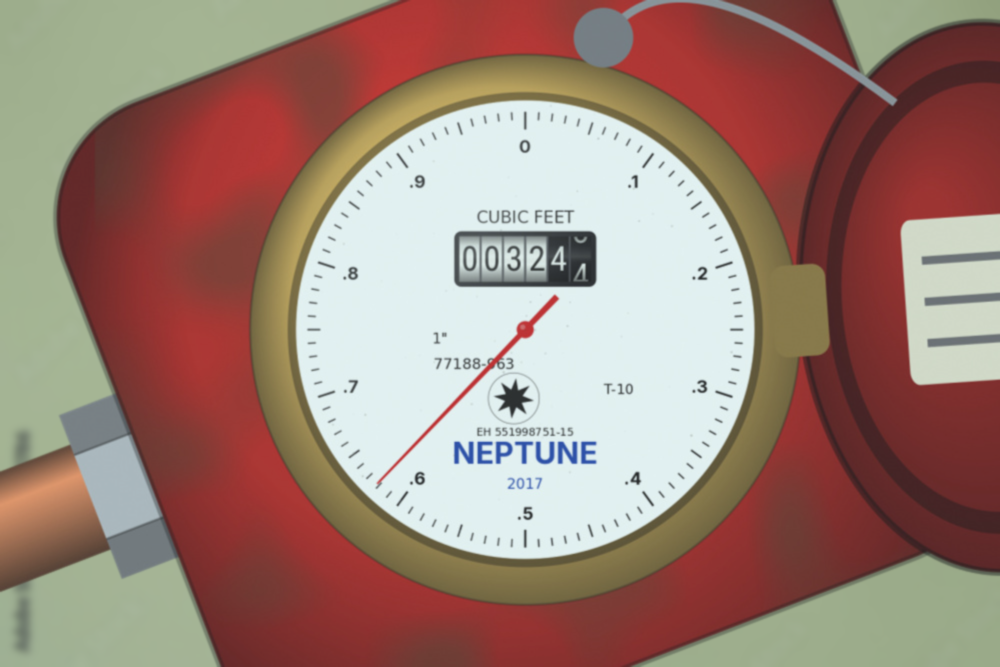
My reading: 3243.62 ft³
